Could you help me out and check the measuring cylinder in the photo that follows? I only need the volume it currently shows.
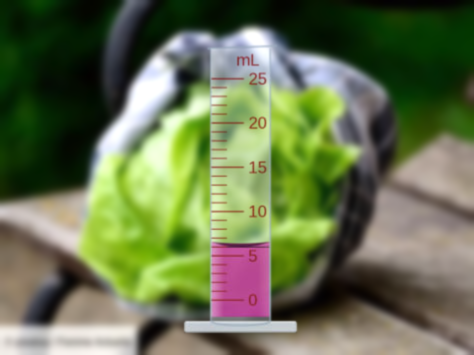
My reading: 6 mL
